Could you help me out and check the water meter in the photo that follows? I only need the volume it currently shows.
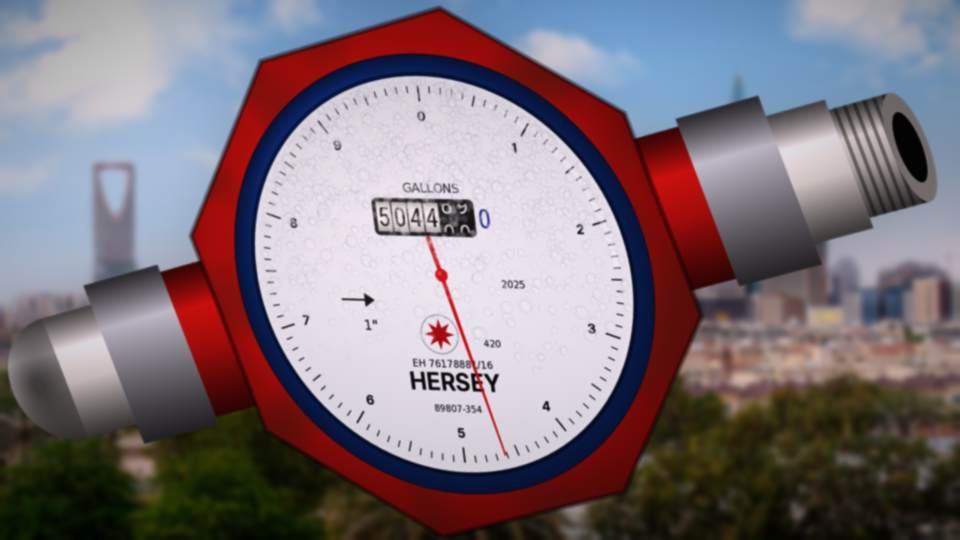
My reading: 5044894.6 gal
